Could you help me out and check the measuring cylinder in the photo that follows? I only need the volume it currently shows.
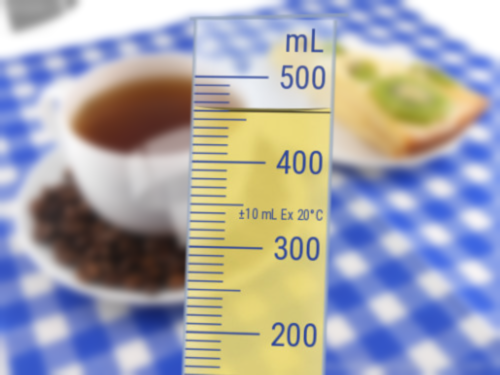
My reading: 460 mL
